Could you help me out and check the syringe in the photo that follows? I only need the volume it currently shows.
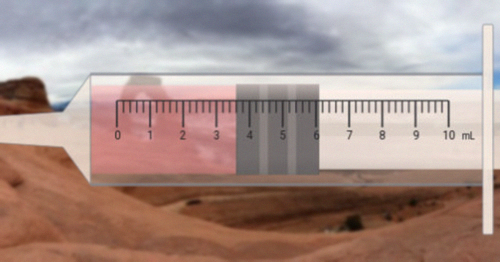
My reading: 3.6 mL
